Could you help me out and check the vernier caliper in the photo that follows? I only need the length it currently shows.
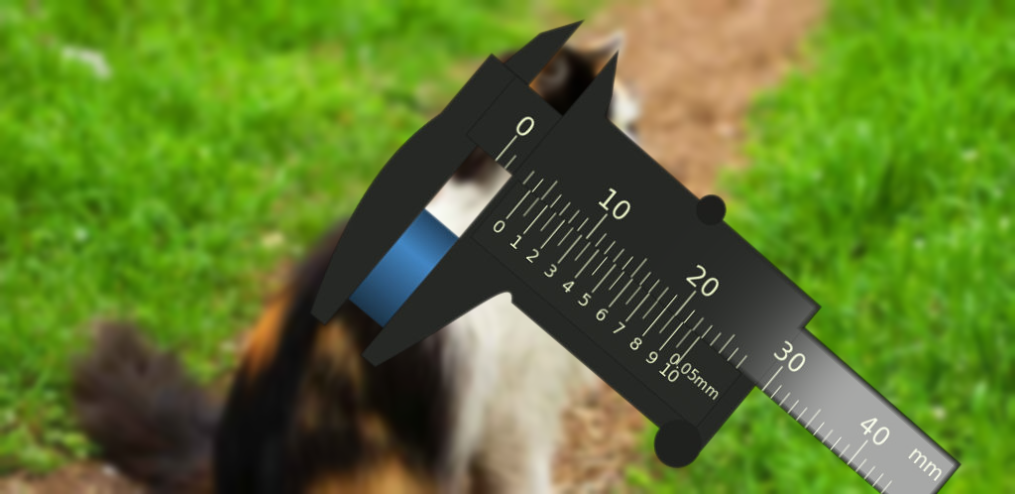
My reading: 3.8 mm
